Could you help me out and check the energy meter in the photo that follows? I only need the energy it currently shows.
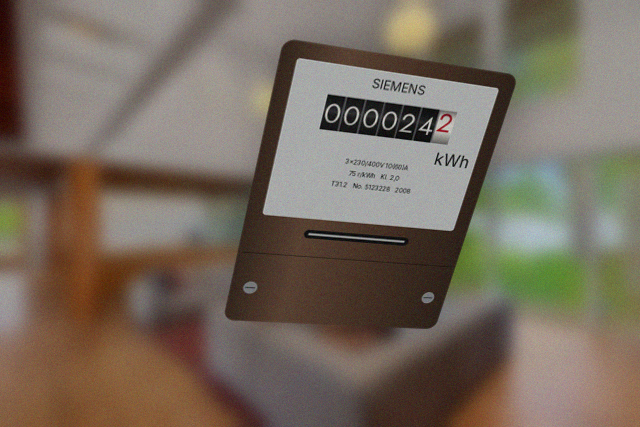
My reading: 24.2 kWh
